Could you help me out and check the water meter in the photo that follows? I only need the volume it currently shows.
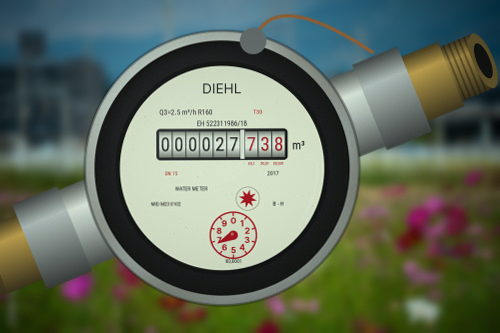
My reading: 27.7386 m³
